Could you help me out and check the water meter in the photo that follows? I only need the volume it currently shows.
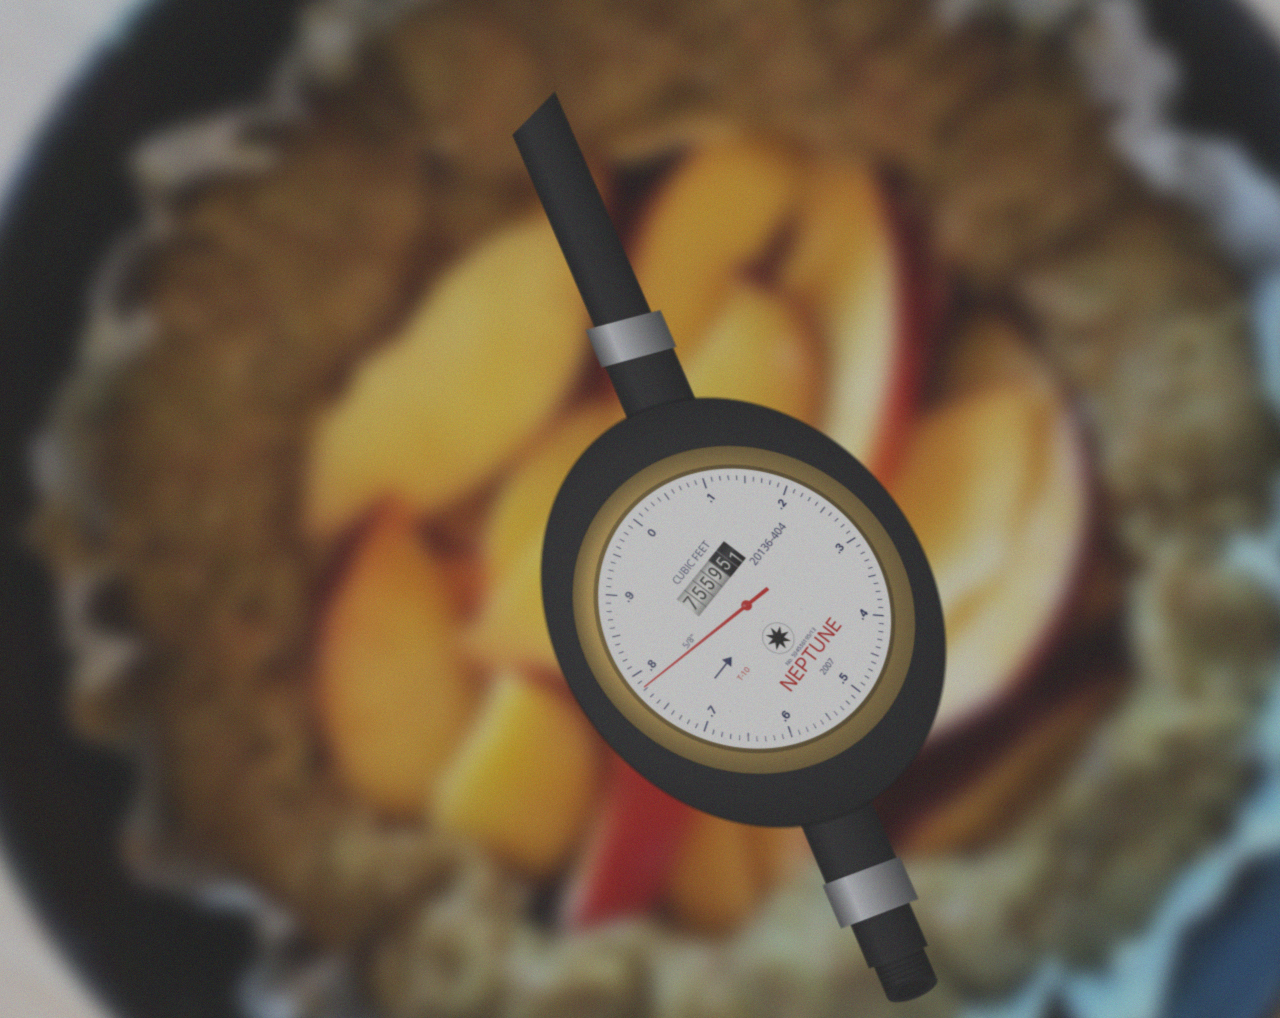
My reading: 755950.78 ft³
